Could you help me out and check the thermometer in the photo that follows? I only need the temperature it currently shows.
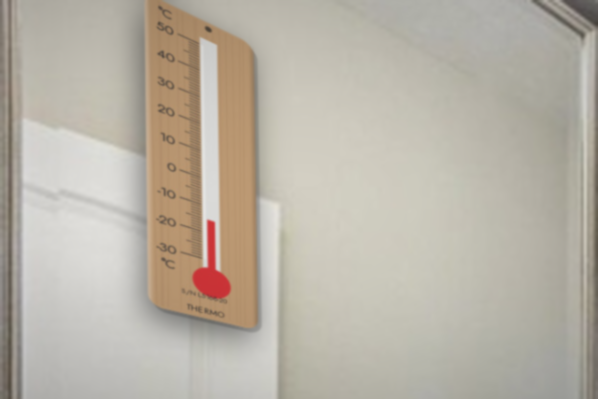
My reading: -15 °C
